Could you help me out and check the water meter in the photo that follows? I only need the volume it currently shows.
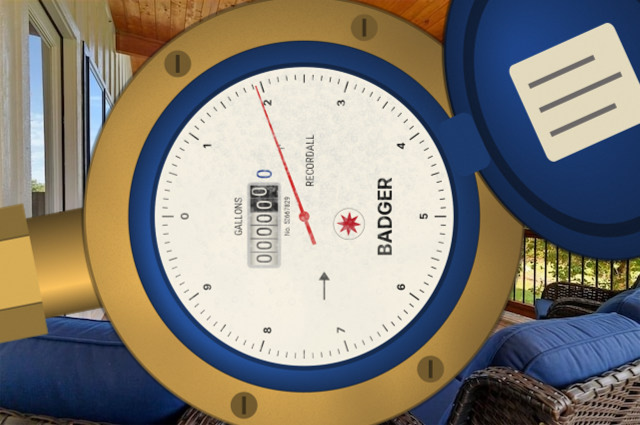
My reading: 1.9 gal
